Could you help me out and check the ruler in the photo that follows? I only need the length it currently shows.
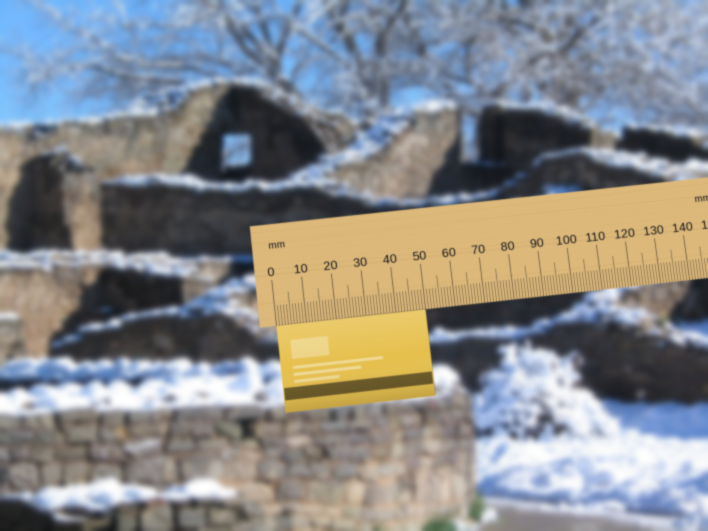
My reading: 50 mm
